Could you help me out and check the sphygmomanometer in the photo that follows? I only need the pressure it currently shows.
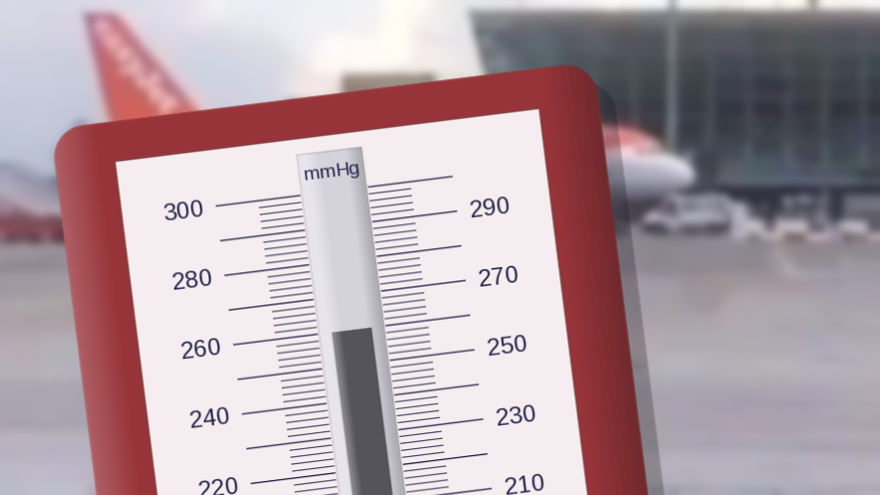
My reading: 260 mmHg
